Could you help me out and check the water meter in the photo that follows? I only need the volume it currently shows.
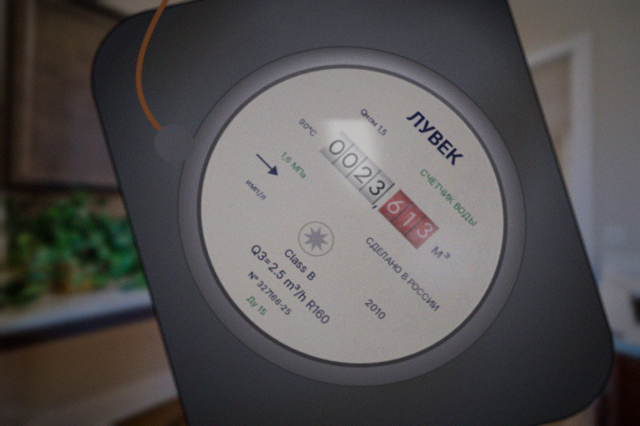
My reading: 23.613 m³
